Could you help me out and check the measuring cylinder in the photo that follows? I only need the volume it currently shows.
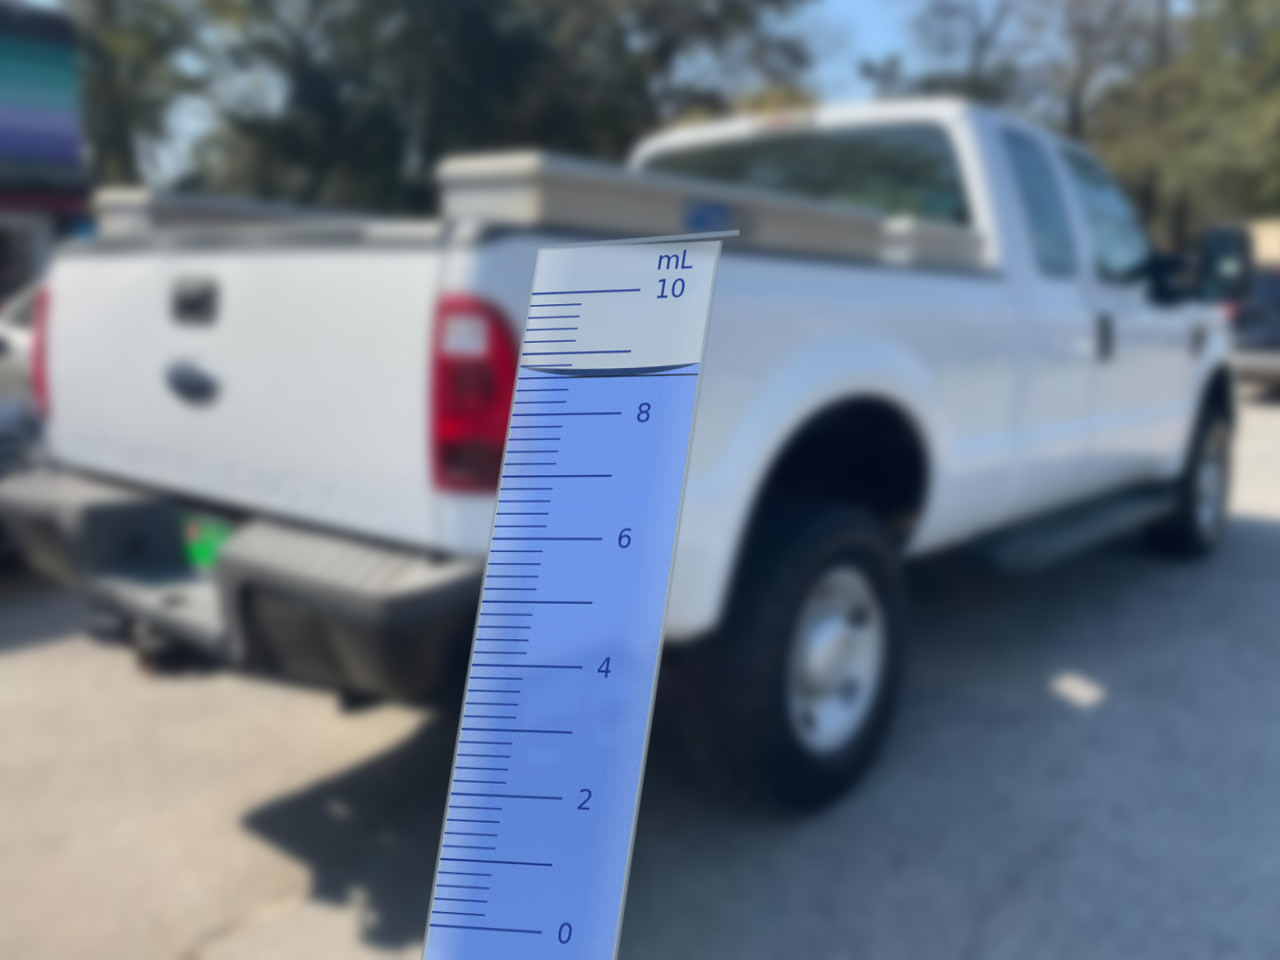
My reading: 8.6 mL
